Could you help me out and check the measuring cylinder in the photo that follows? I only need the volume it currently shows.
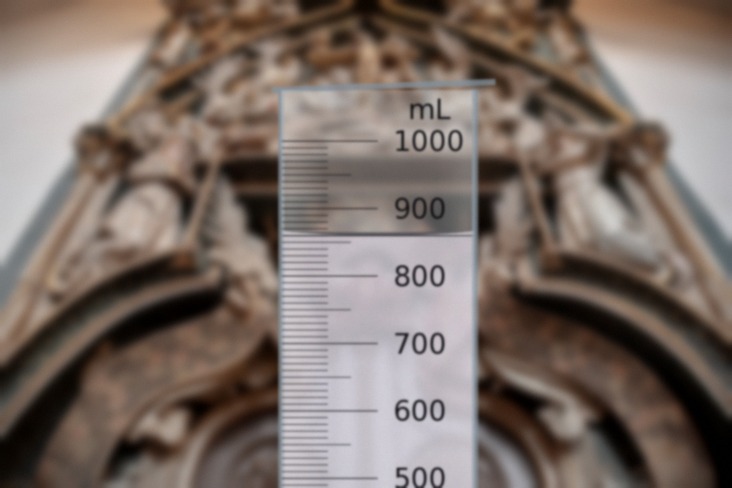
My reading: 860 mL
